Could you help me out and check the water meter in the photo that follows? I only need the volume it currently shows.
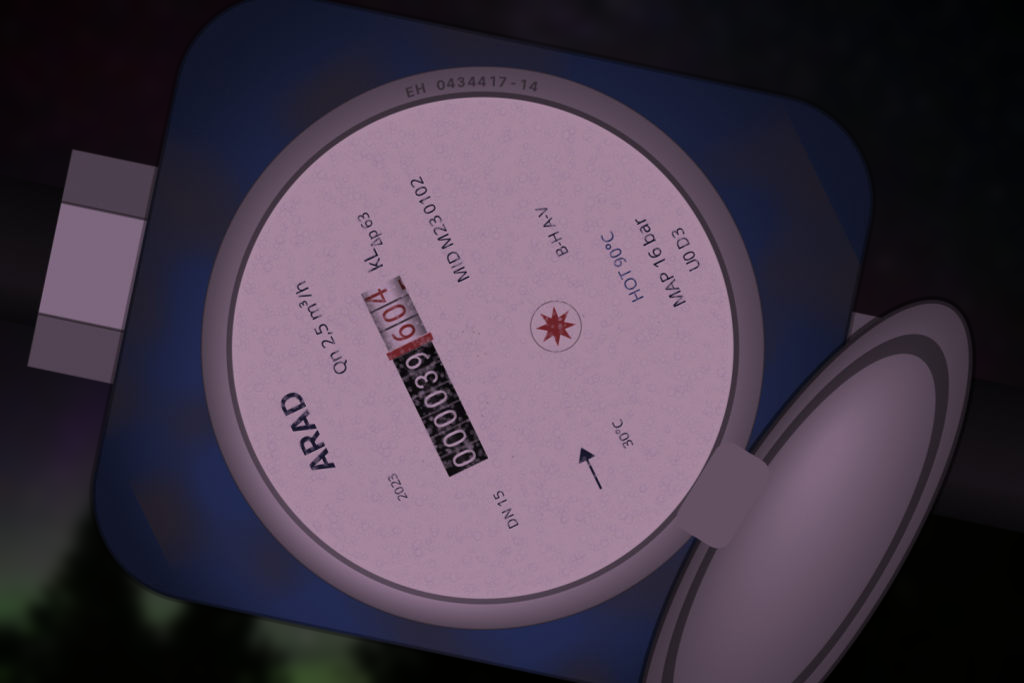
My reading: 39.604 kL
